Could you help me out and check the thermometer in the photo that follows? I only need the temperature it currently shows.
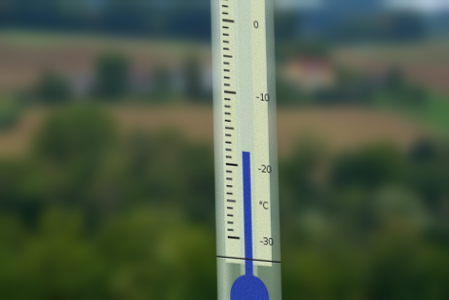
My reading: -18 °C
